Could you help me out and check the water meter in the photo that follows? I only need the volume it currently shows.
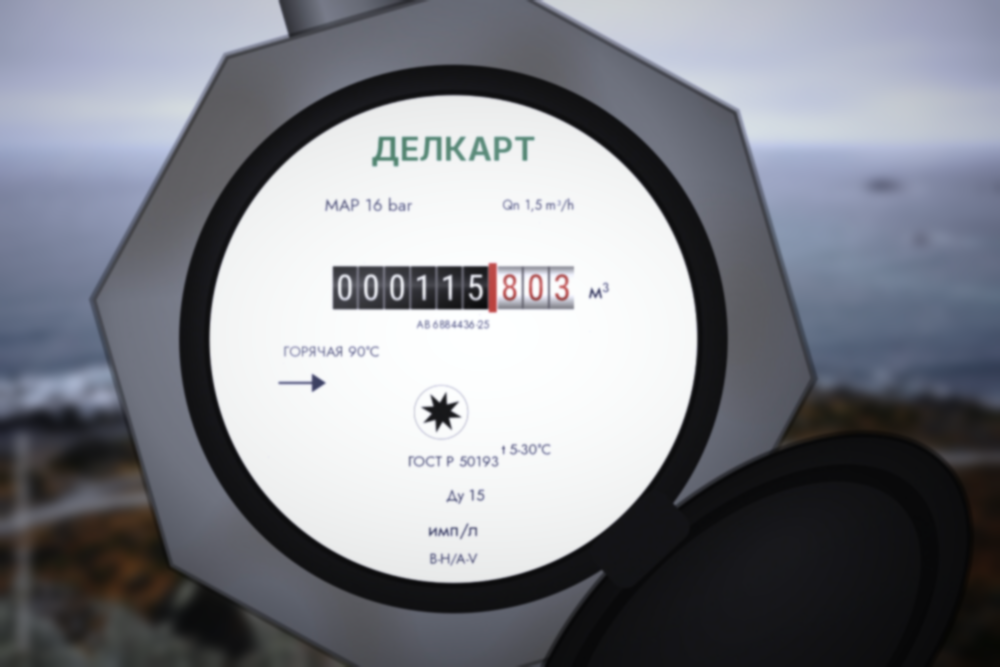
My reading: 115.803 m³
